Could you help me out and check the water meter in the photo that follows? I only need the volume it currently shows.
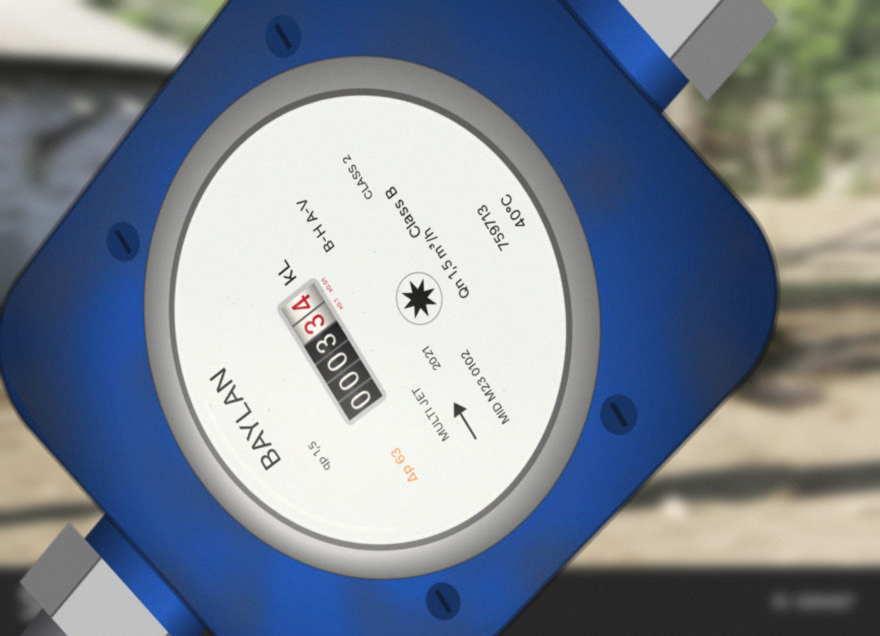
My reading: 3.34 kL
